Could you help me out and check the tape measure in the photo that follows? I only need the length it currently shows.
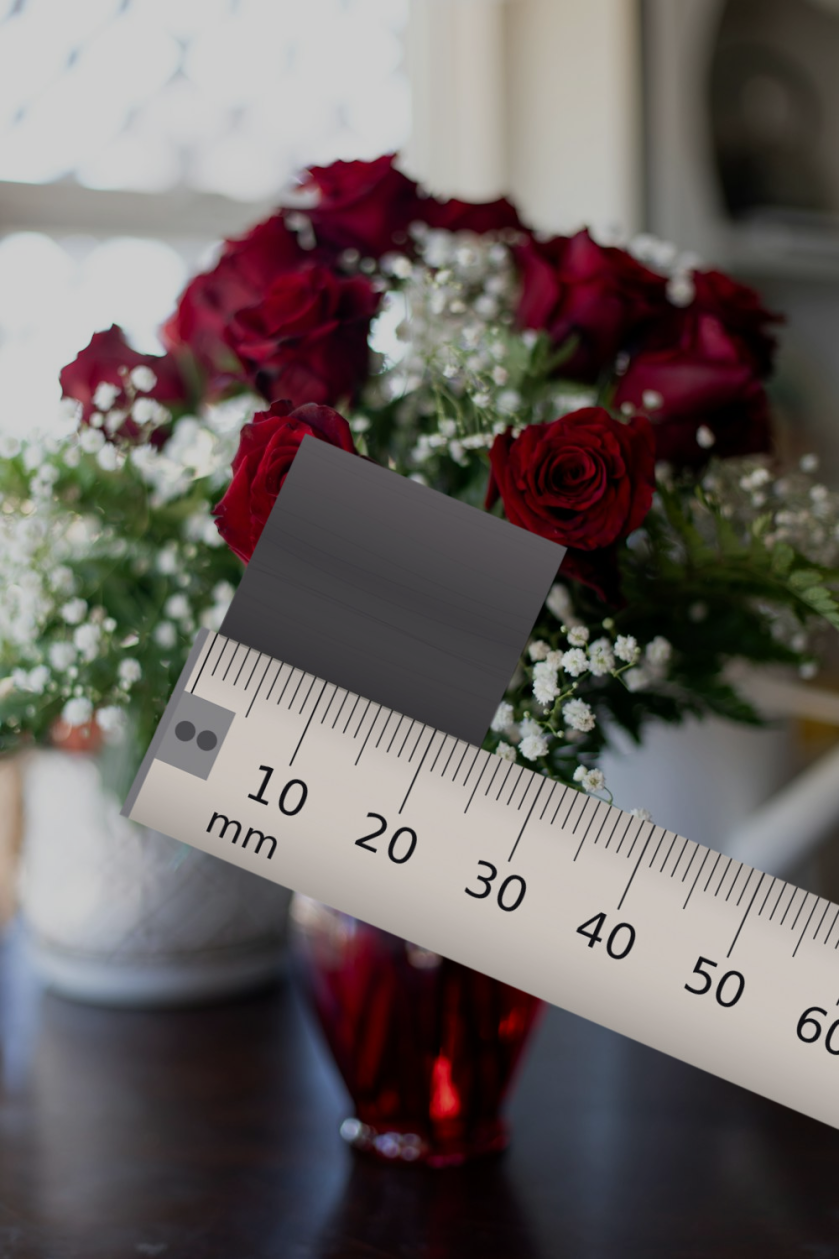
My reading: 24 mm
